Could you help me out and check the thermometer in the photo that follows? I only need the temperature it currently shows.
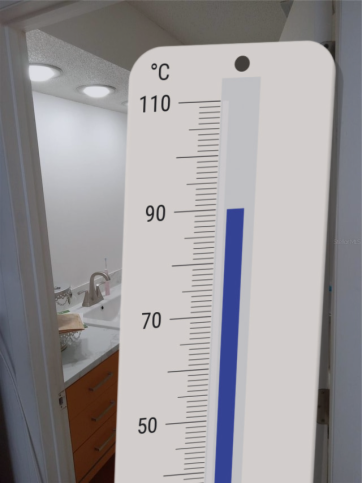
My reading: 90 °C
